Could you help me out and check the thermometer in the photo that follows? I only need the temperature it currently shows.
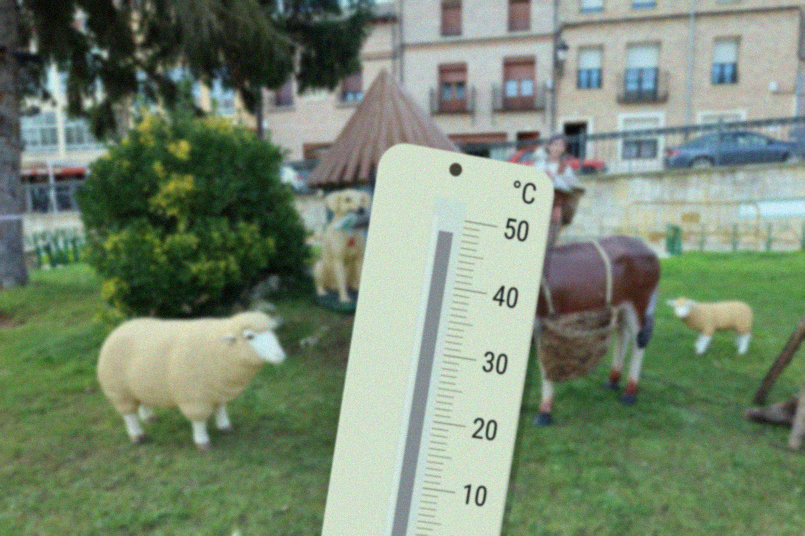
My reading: 48 °C
